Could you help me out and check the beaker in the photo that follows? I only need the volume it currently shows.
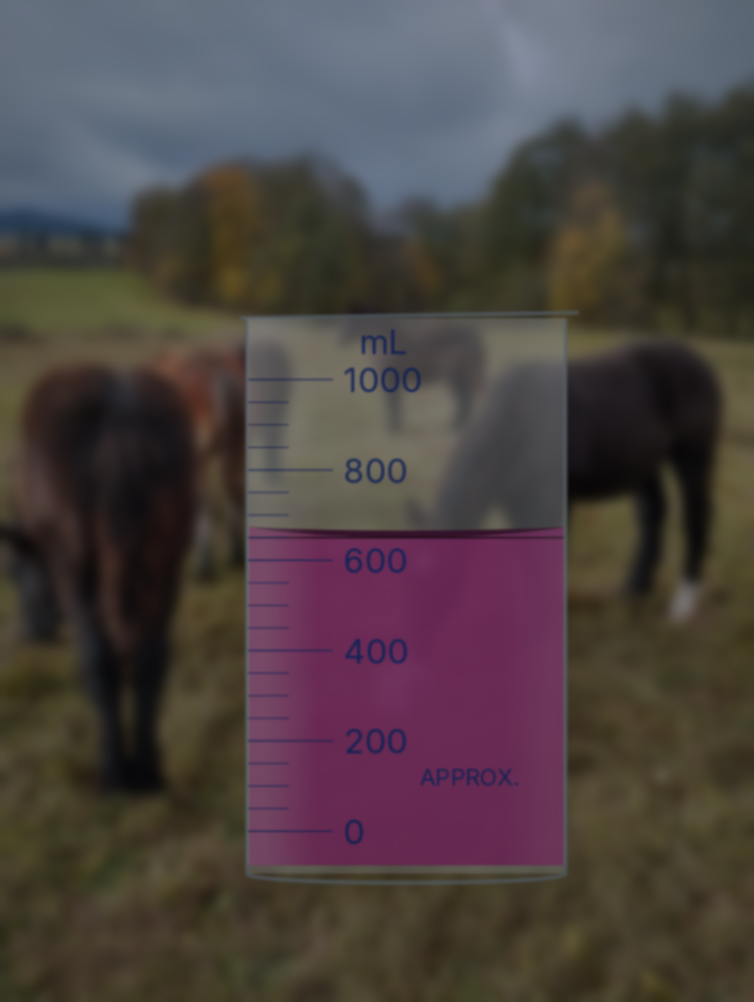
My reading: 650 mL
